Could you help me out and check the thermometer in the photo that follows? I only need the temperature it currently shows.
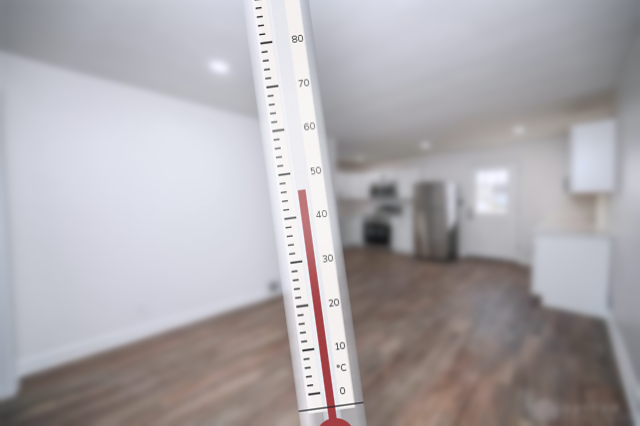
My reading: 46 °C
